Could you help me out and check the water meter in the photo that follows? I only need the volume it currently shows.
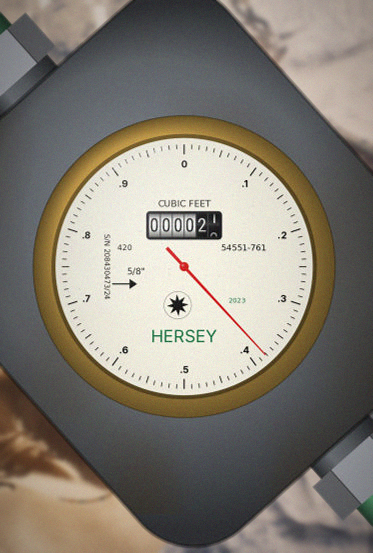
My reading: 21.38 ft³
